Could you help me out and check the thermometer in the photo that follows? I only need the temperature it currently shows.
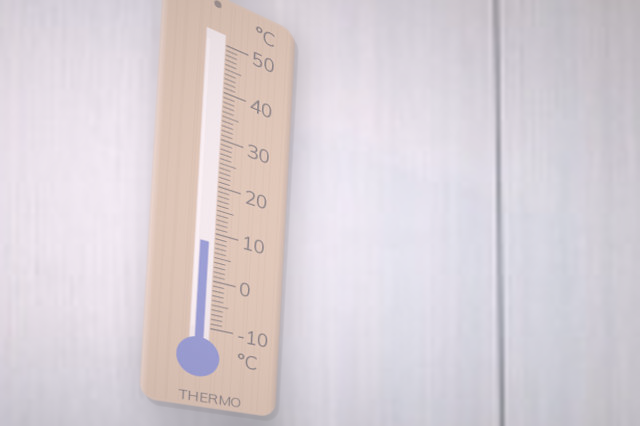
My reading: 8 °C
